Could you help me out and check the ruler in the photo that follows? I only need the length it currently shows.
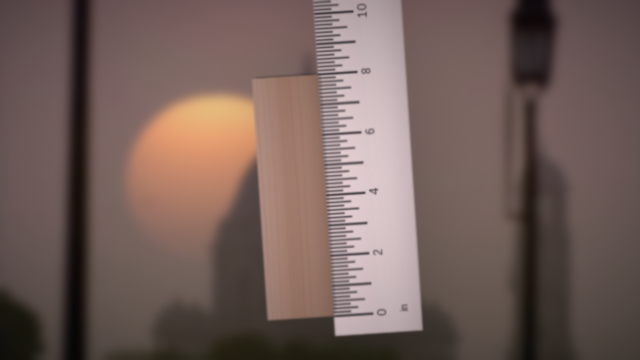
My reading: 8 in
